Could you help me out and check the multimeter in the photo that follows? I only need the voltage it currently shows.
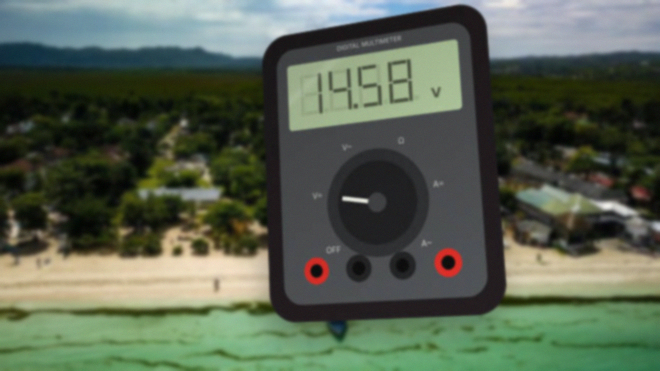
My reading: 14.58 V
